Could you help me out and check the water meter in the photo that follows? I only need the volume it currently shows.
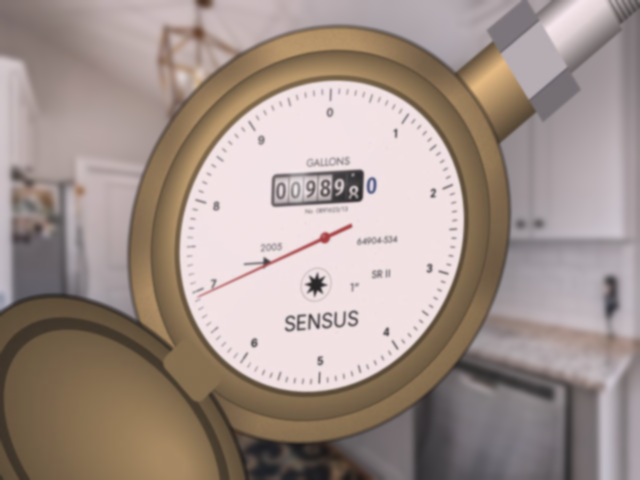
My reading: 98976.9 gal
